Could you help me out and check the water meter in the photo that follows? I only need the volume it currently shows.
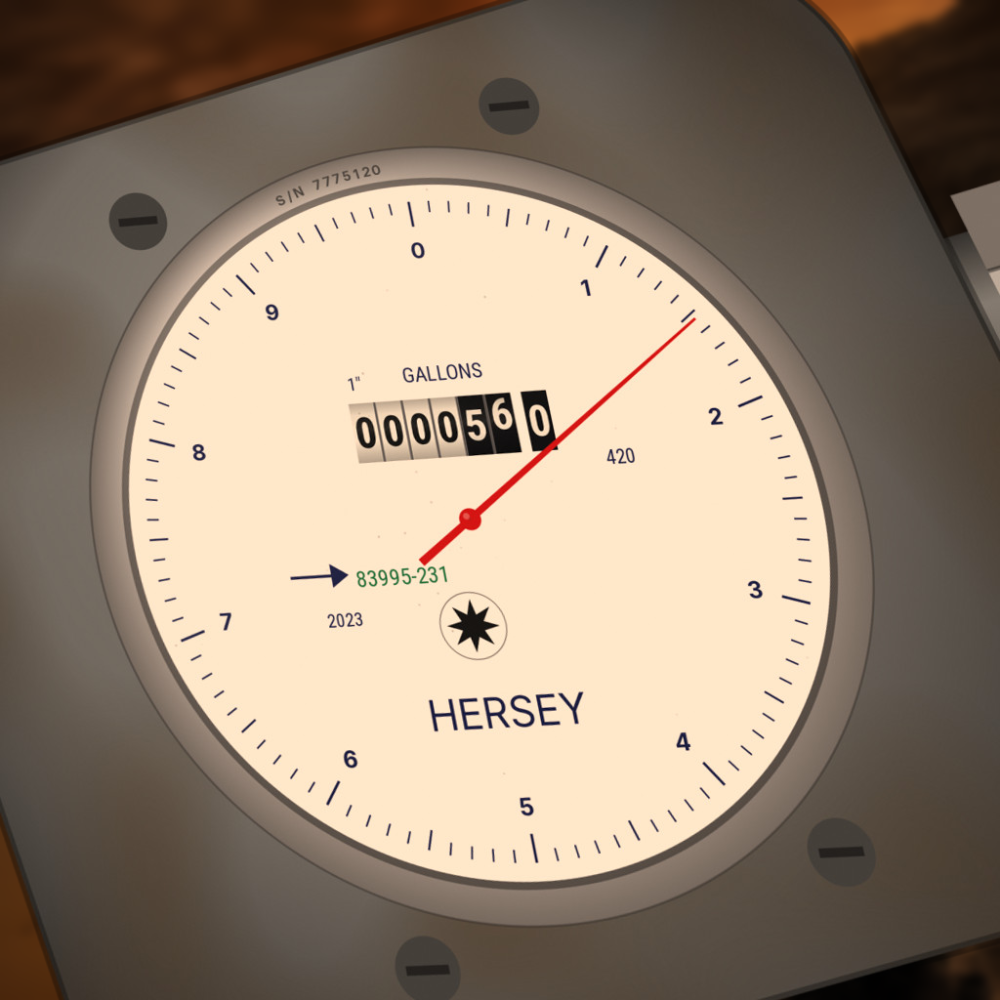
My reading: 561.5 gal
